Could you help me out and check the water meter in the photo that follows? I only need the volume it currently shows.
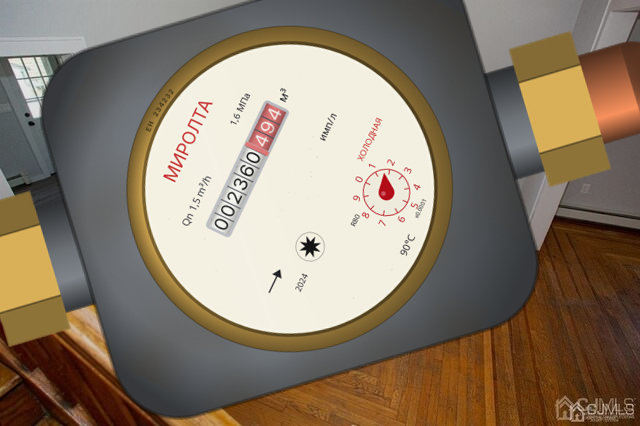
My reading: 2360.4941 m³
